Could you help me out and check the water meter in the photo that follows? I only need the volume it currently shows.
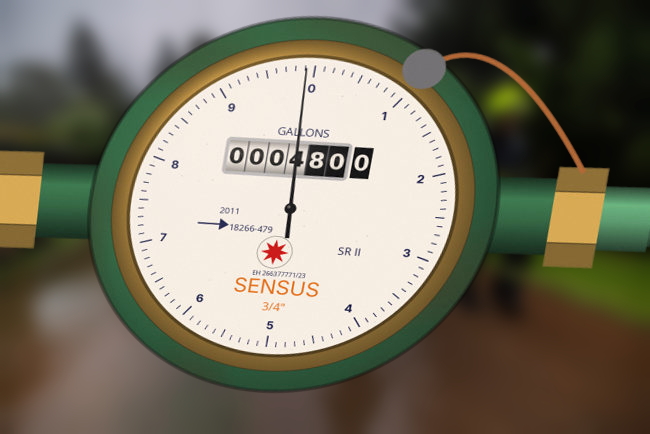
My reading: 4799.9 gal
